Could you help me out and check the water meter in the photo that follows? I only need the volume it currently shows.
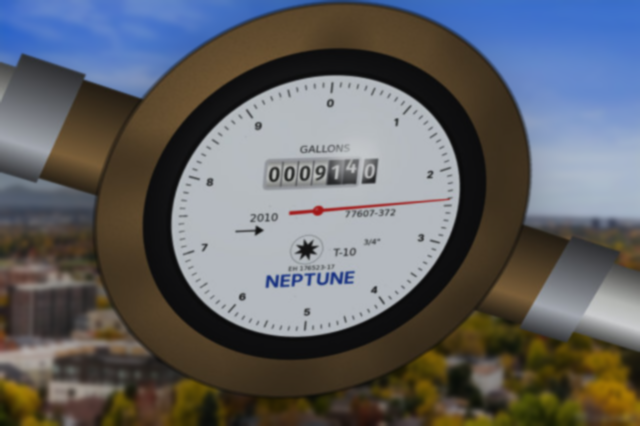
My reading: 9142.4 gal
